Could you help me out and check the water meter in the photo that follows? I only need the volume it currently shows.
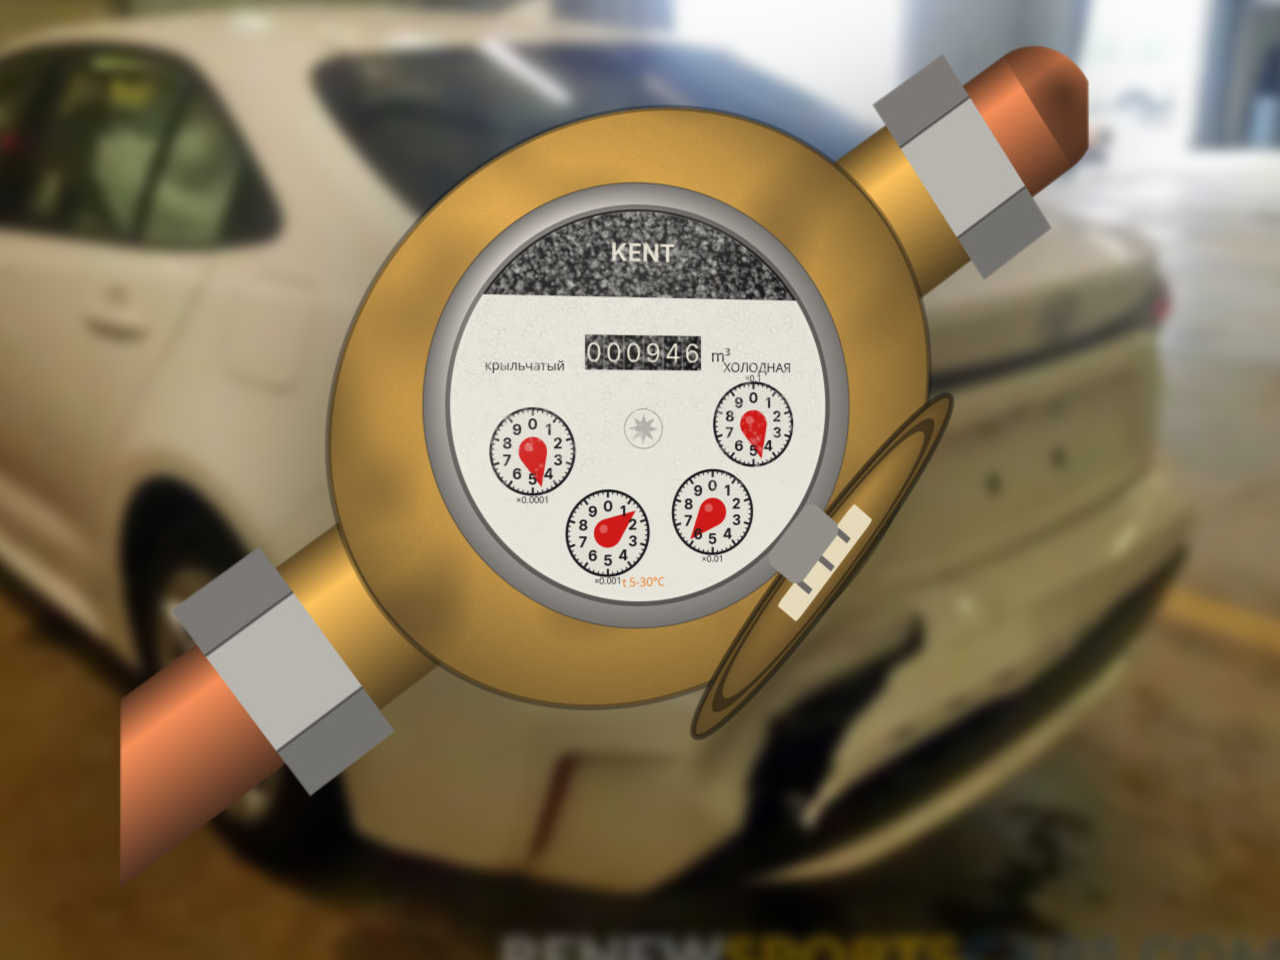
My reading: 946.4614 m³
